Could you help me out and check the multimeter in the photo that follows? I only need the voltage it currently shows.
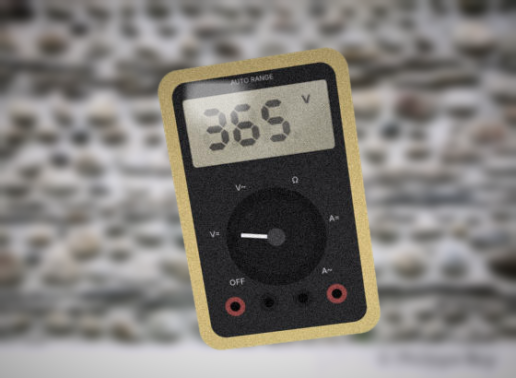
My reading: 365 V
